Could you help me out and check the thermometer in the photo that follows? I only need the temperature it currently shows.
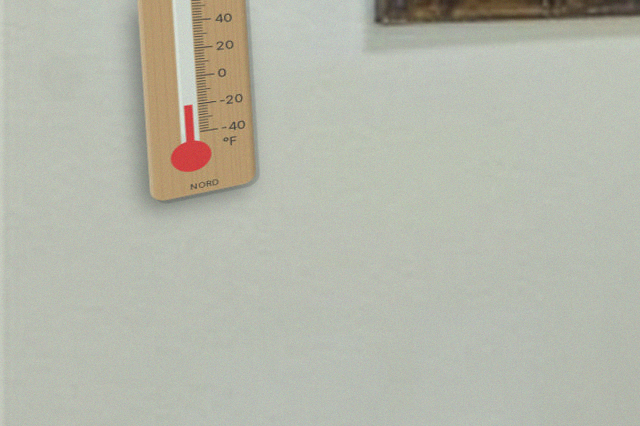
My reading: -20 °F
